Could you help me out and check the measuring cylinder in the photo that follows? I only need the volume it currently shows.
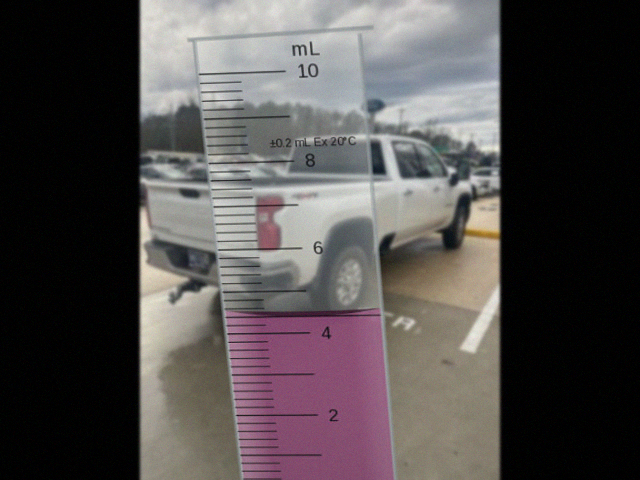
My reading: 4.4 mL
